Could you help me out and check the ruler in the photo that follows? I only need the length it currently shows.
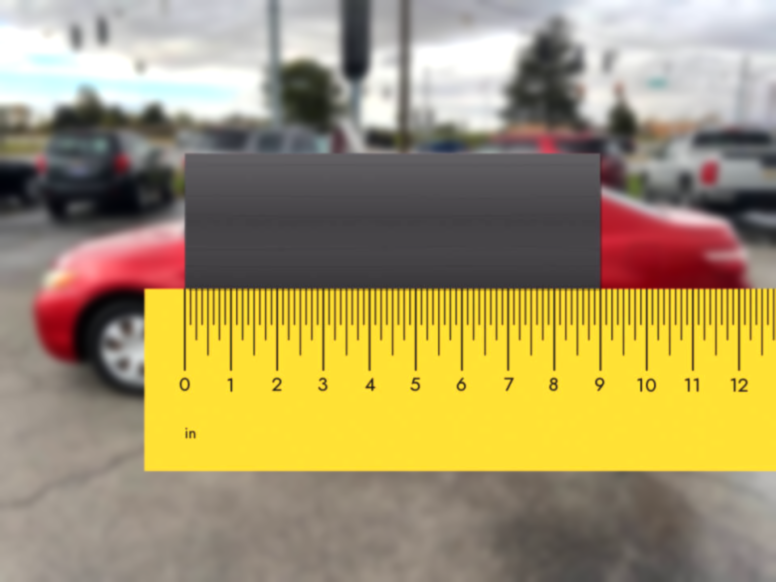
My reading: 9 in
